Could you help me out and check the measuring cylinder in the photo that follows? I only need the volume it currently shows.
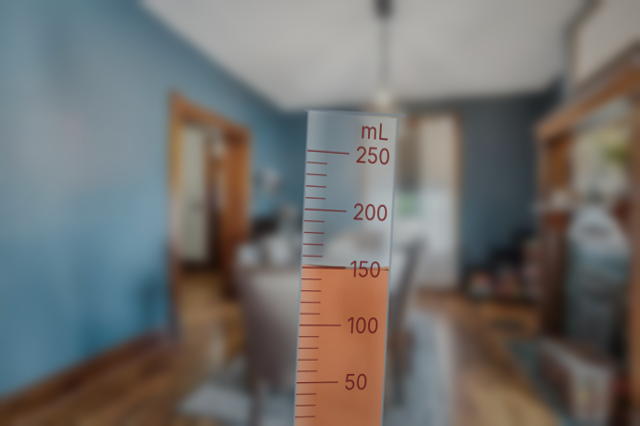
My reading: 150 mL
